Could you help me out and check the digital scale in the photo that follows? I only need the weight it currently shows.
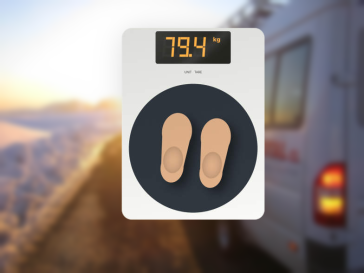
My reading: 79.4 kg
